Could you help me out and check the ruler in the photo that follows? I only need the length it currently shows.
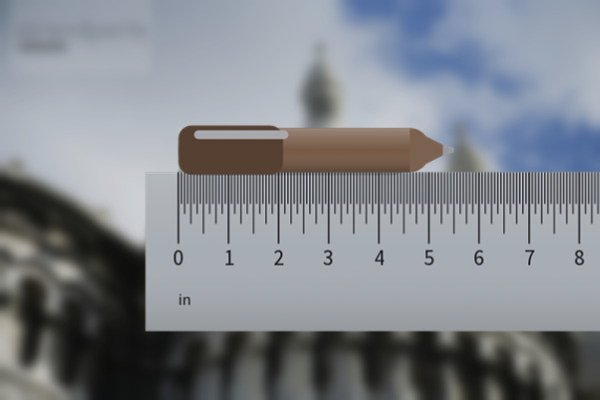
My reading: 5.5 in
